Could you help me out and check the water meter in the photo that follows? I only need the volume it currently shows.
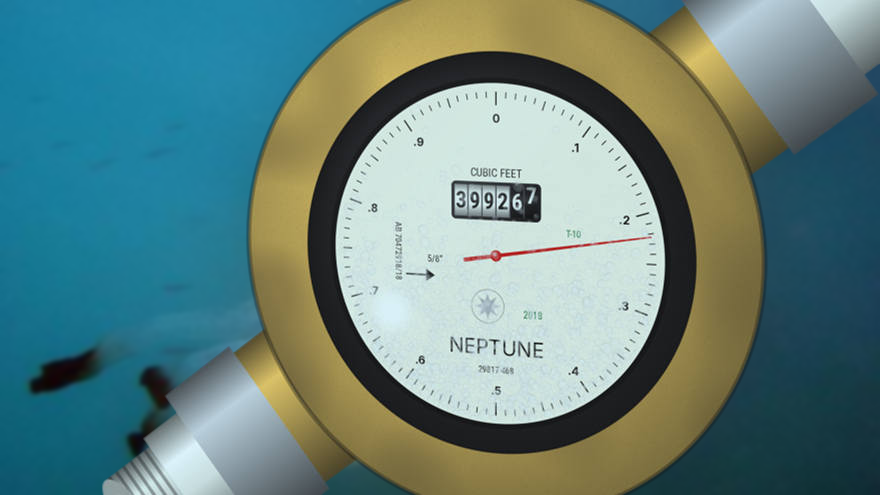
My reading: 399267.22 ft³
